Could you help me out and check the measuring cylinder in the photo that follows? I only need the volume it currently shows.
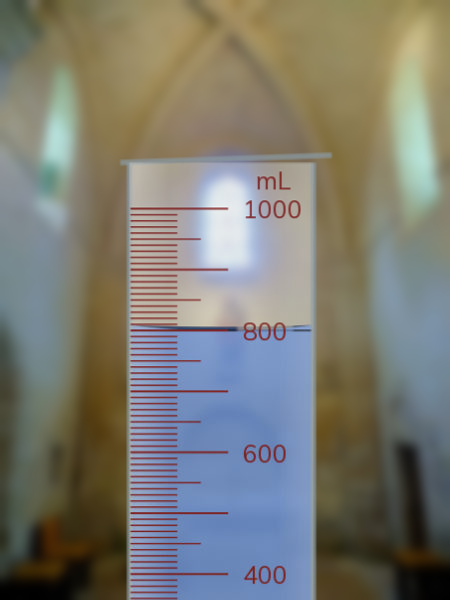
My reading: 800 mL
